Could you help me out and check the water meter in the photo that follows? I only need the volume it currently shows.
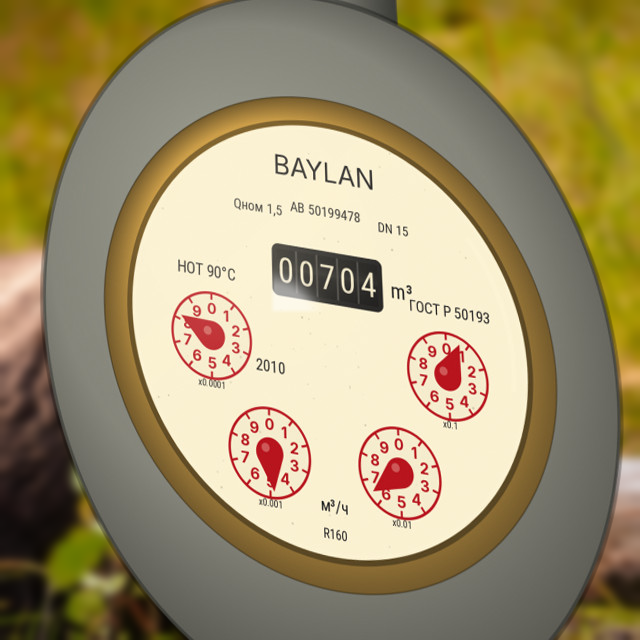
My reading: 704.0648 m³
